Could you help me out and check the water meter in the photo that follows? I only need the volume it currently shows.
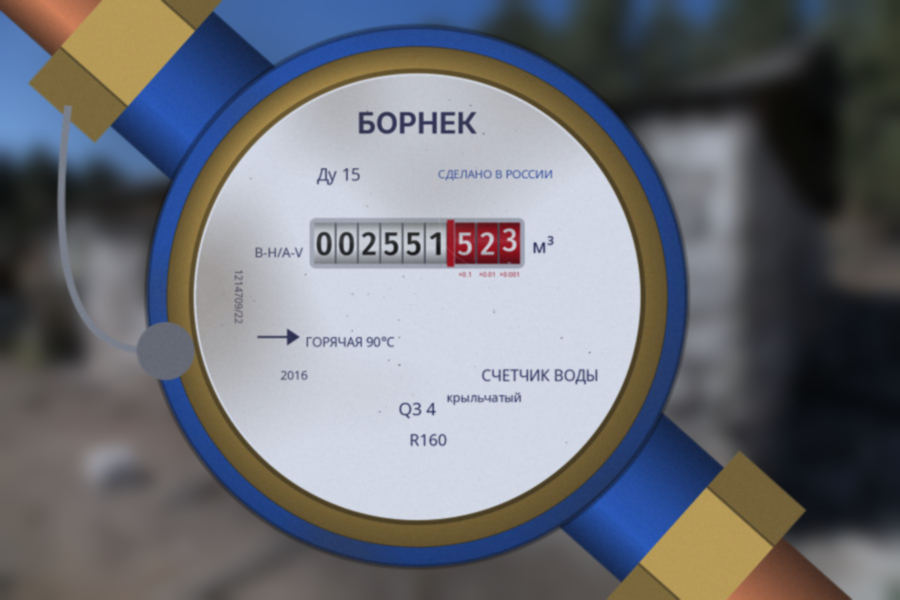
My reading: 2551.523 m³
